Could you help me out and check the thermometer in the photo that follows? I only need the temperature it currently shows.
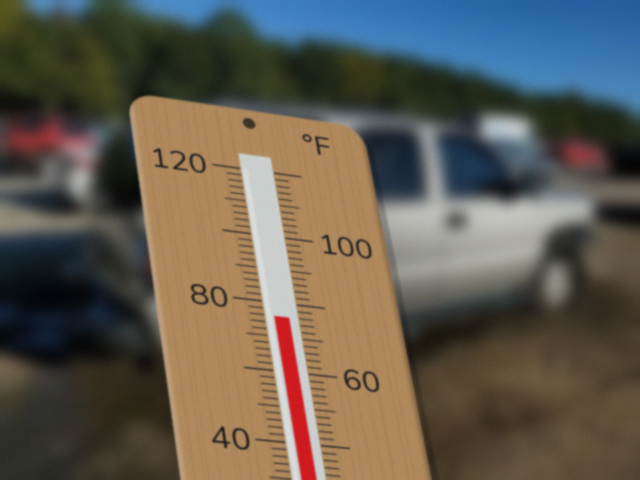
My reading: 76 °F
